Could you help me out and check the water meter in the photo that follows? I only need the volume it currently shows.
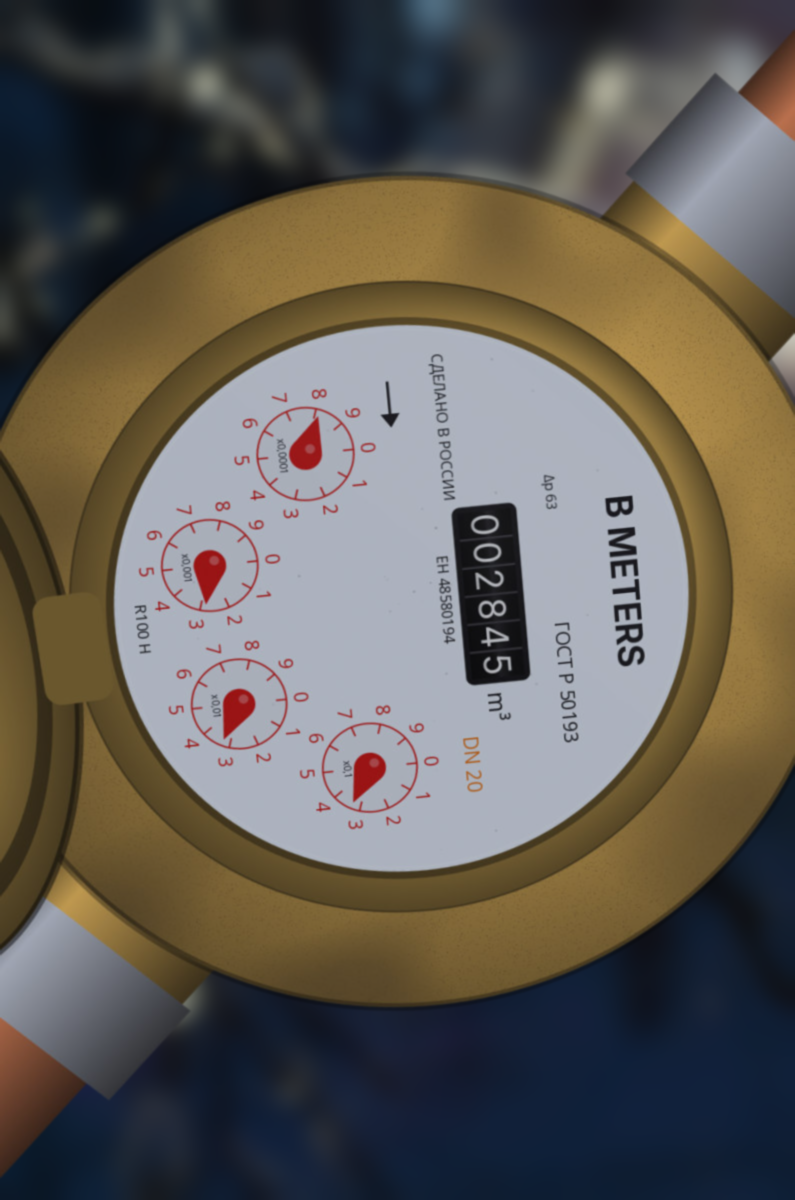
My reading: 2845.3328 m³
